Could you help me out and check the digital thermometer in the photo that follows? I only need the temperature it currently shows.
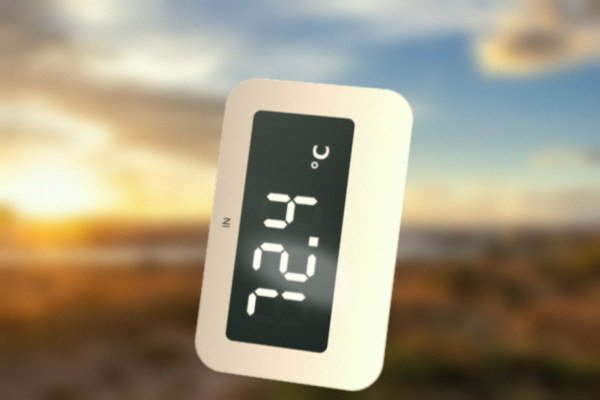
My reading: 72.4 °C
